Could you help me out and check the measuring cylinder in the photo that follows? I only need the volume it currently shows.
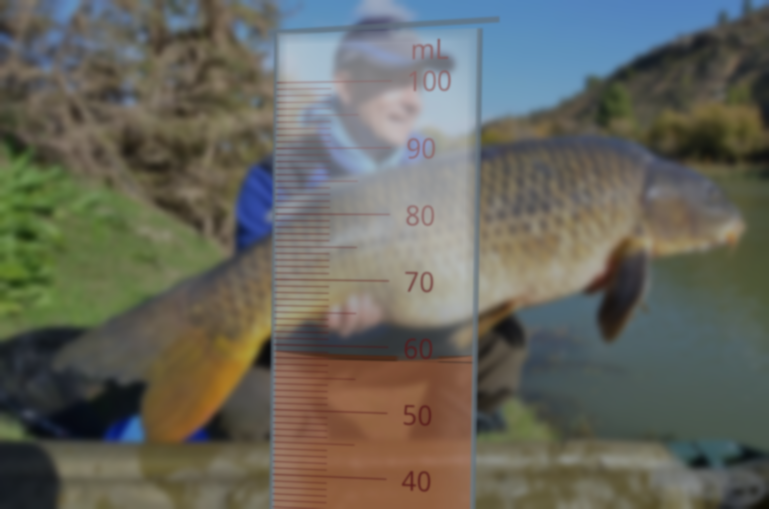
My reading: 58 mL
